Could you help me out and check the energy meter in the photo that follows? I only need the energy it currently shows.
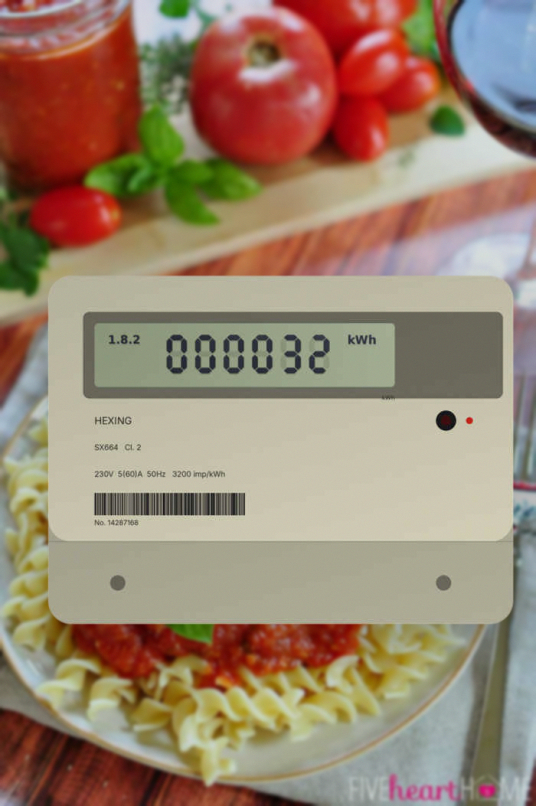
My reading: 32 kWh
